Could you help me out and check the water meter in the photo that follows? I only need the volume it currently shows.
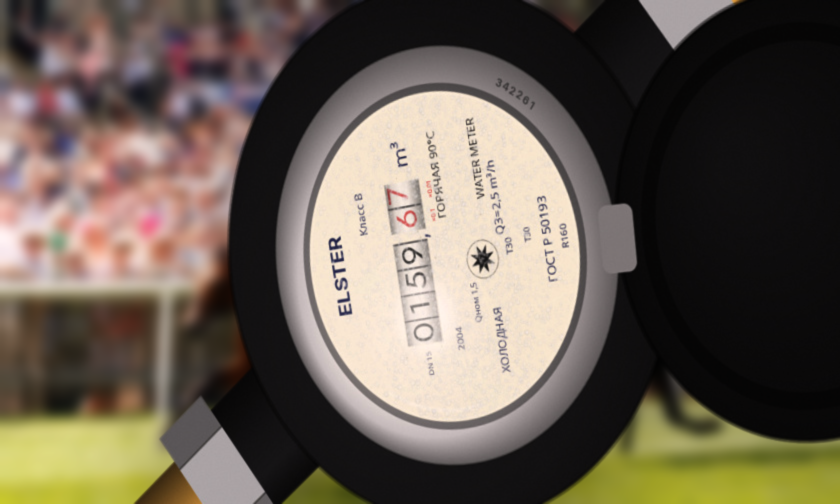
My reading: 159.67 m³
